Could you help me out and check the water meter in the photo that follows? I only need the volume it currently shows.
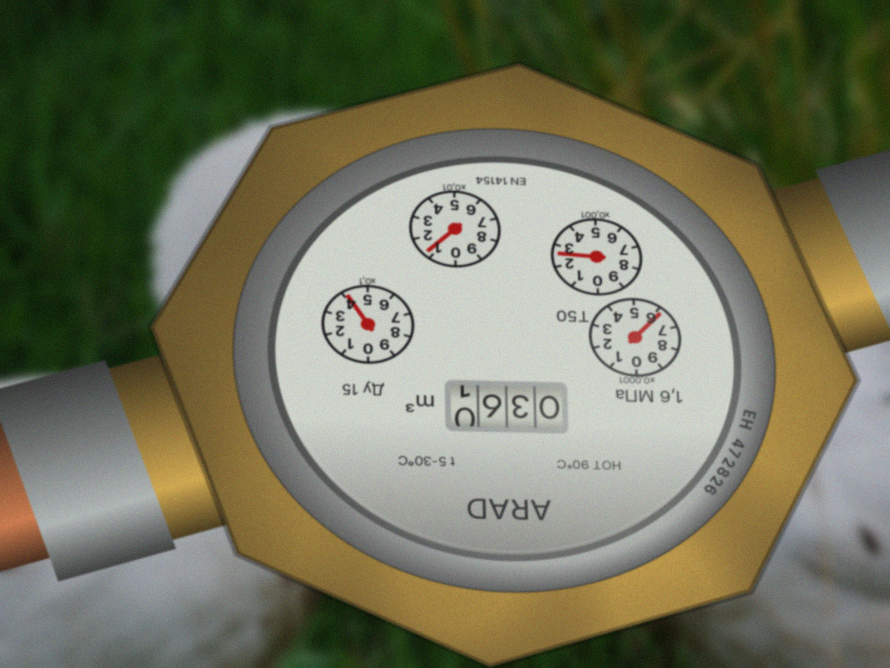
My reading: 360.4126 m³
